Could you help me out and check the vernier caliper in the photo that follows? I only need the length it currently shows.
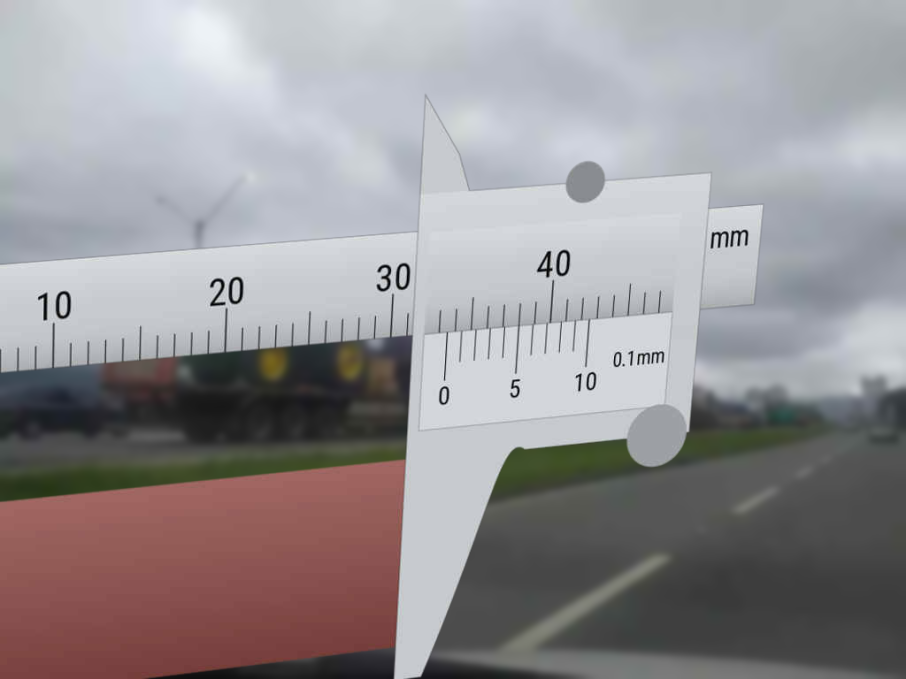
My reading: 33.5 mm
